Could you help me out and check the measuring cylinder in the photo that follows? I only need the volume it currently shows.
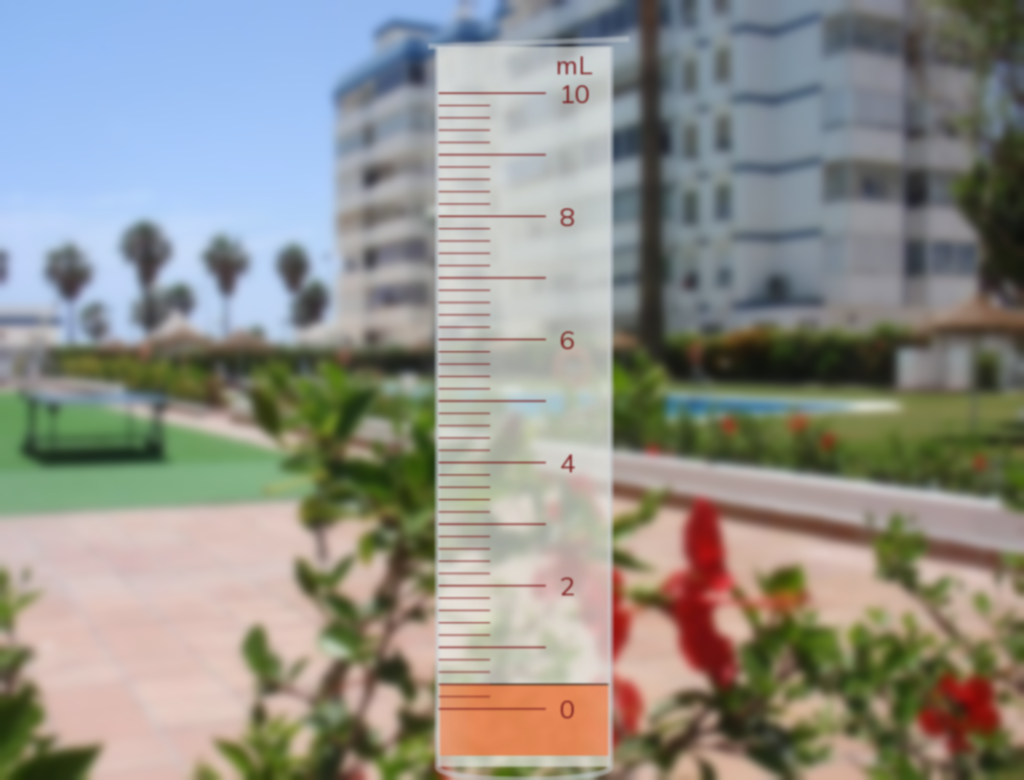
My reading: 0.4 mL
